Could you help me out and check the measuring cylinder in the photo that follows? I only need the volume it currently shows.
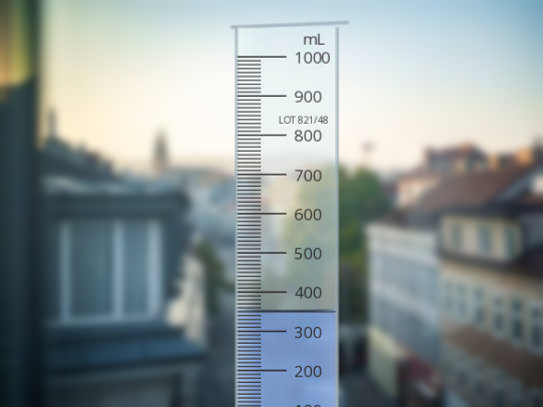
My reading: 350 mL
